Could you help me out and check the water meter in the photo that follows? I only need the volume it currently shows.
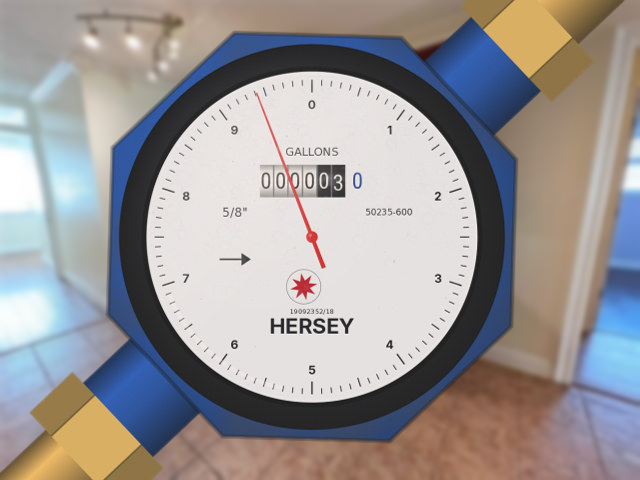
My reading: 29.4 gal
